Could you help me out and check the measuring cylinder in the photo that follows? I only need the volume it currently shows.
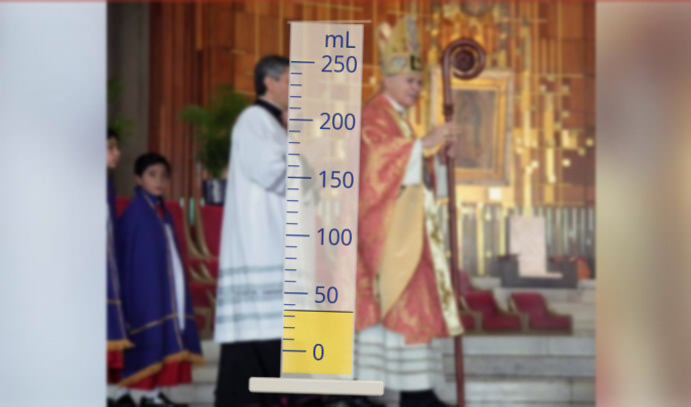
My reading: 35 mL
